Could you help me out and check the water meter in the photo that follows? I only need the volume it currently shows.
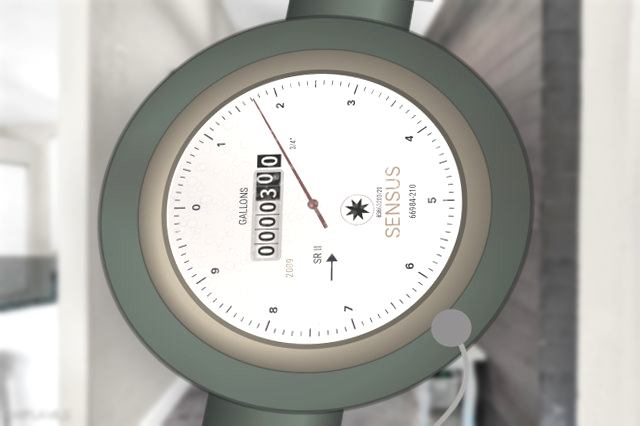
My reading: 301.7 gal
